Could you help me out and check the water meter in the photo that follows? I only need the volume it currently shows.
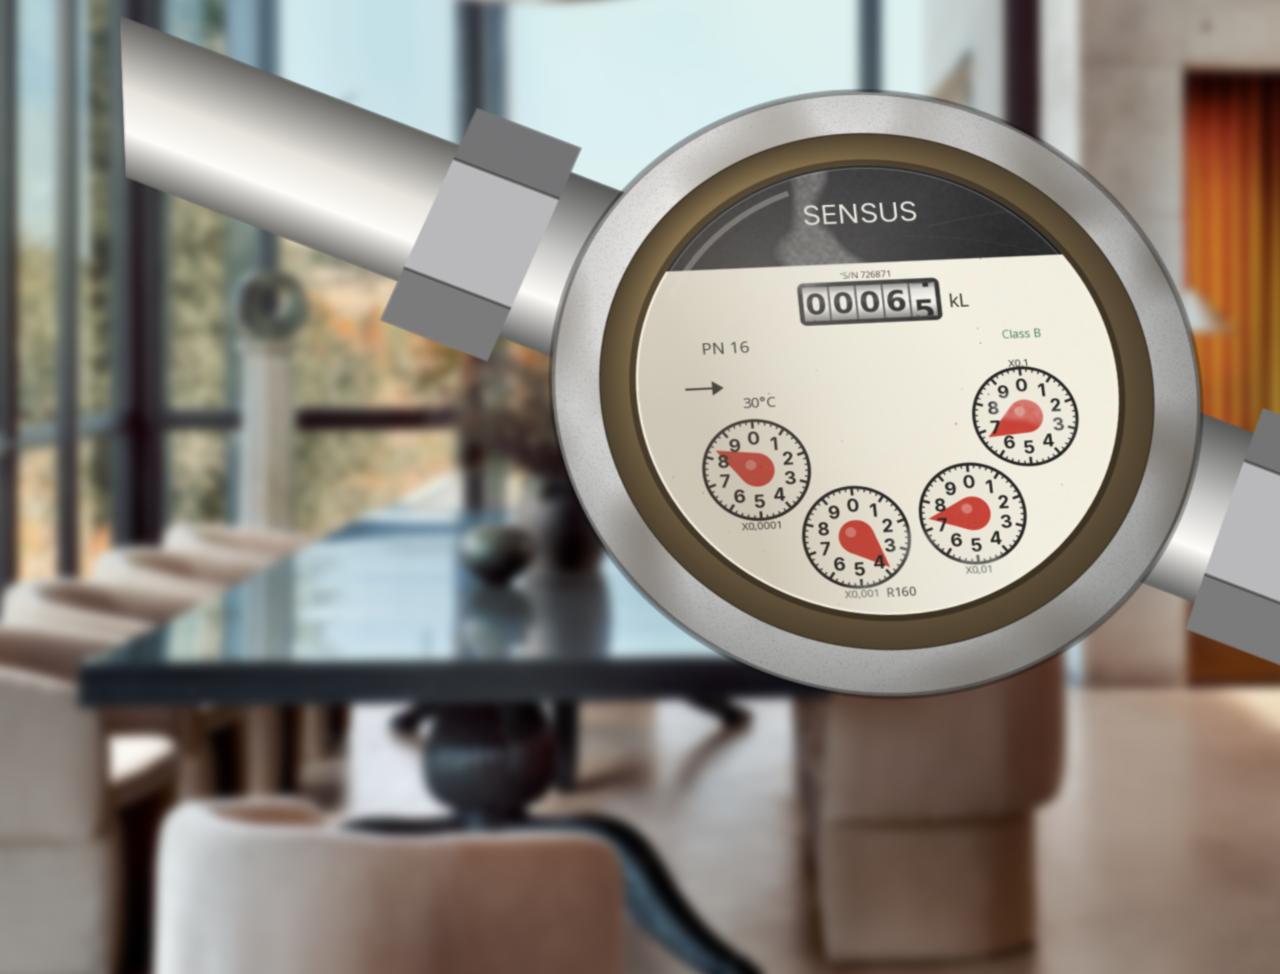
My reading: 64.6738 kL
